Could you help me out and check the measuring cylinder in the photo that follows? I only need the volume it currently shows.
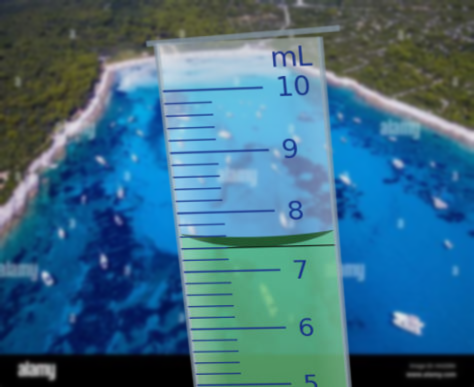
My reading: 7.4 mL
